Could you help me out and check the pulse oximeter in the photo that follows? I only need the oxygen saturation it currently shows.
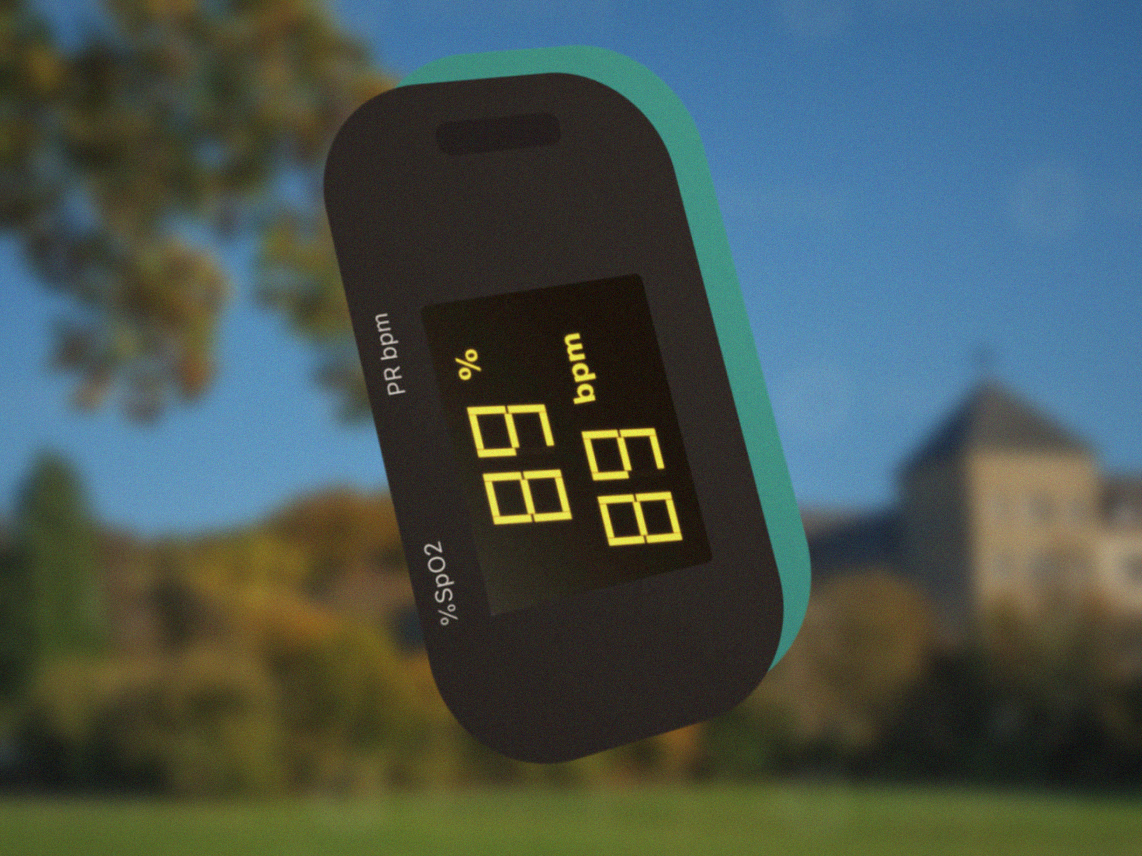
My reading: 89 %
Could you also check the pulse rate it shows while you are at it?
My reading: 89 bpm
